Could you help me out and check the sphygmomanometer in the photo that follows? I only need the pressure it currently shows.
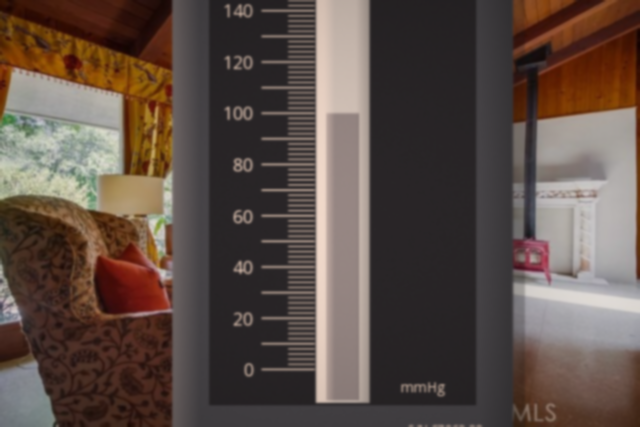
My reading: 100 mmHg
